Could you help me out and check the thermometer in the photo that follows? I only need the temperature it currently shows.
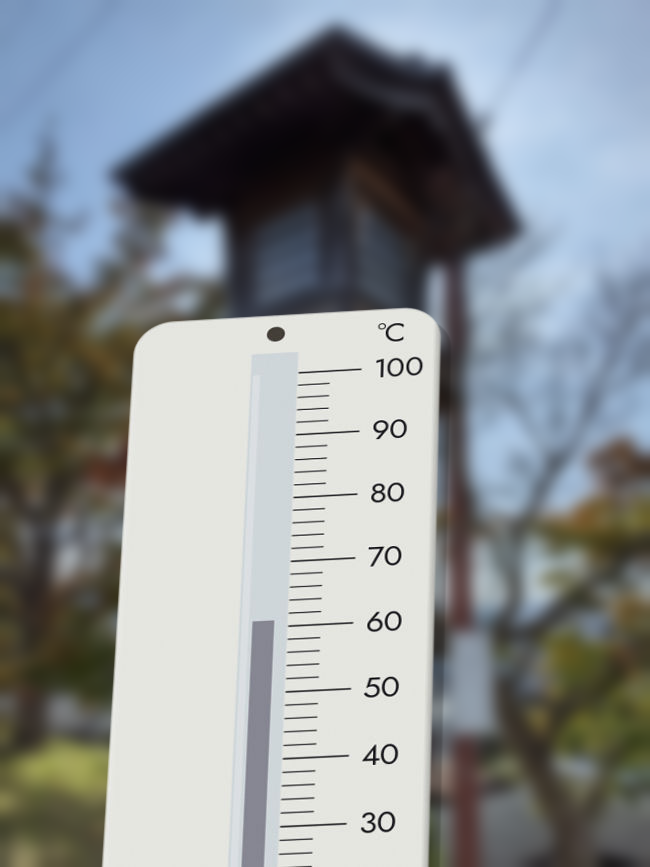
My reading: 61 °C
